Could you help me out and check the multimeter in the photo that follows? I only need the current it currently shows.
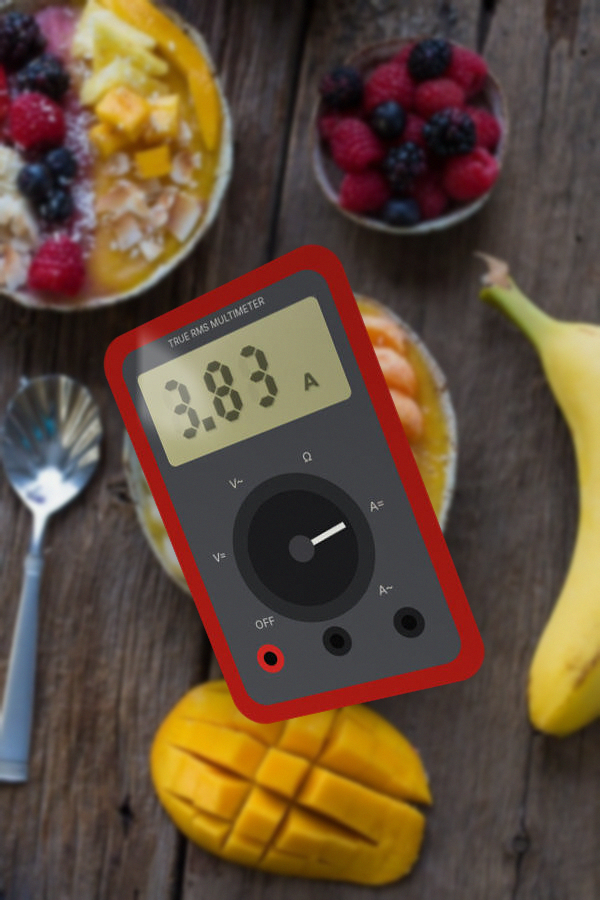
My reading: 3.83 A
